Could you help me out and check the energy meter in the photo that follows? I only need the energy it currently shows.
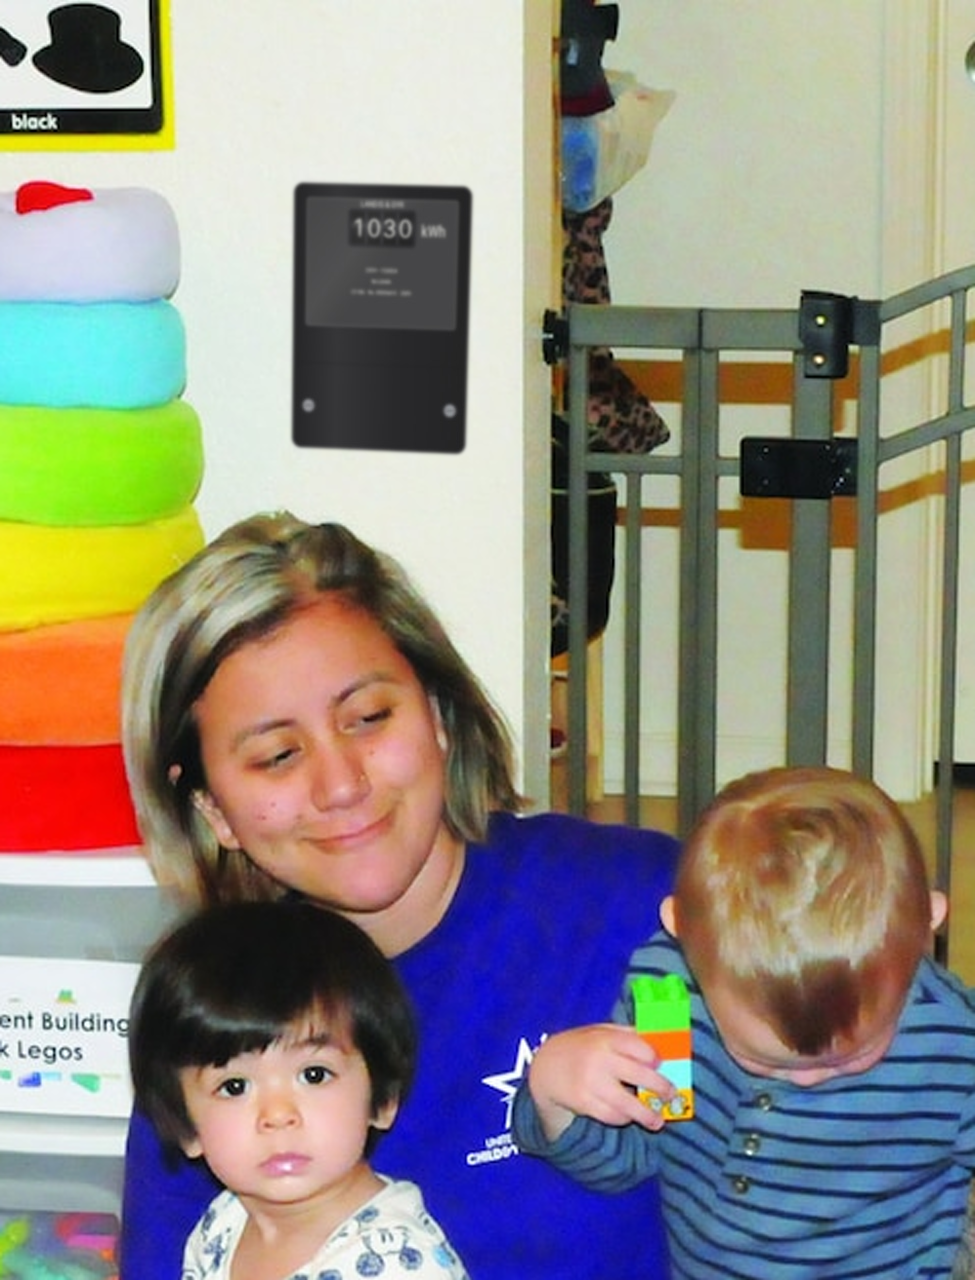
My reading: 1030 kWh
